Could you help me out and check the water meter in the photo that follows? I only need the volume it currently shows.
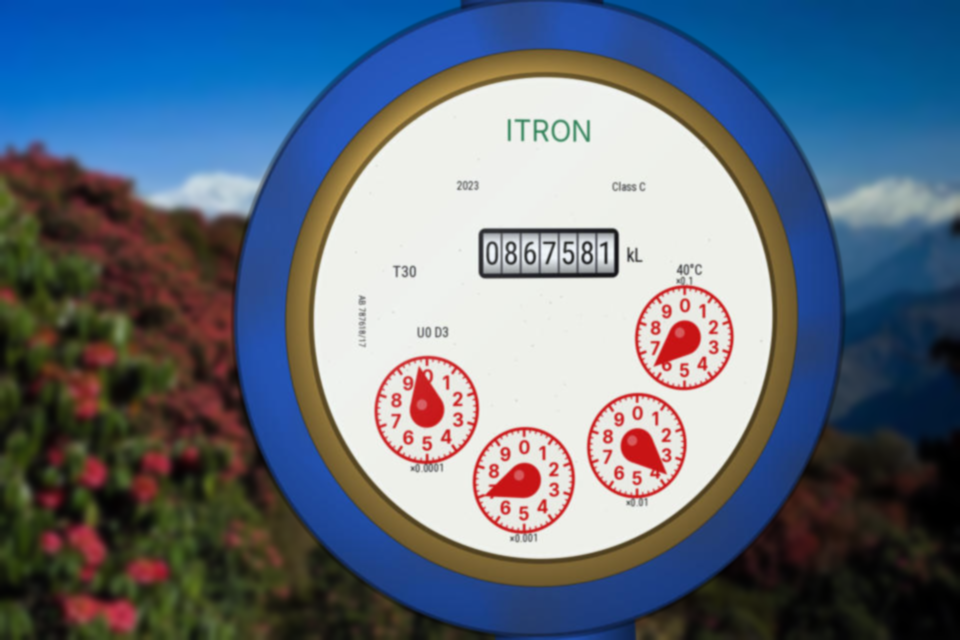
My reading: 867581.6369 kL
